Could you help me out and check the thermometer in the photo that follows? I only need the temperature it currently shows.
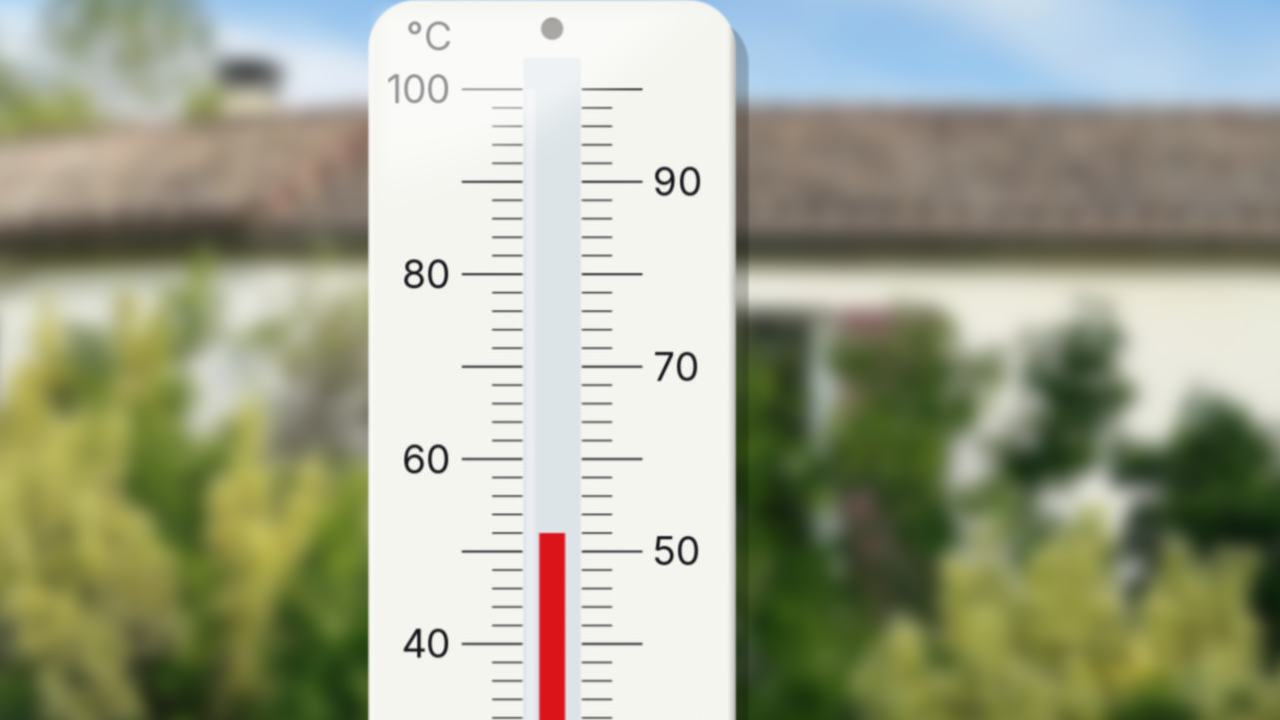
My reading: 52 °C
